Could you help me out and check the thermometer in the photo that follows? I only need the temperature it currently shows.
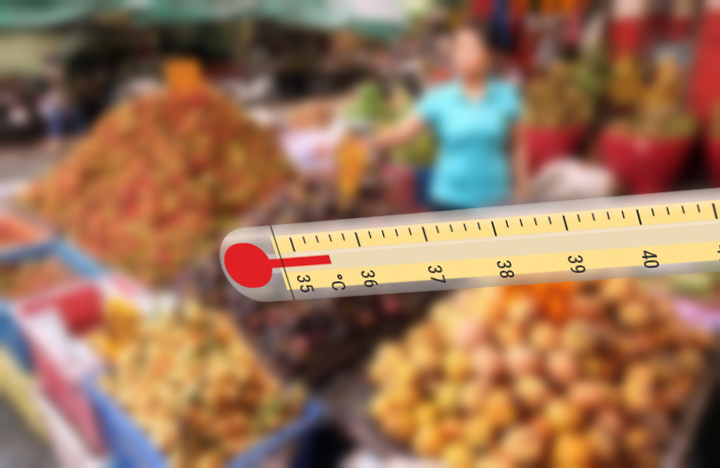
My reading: 35.5 °C
